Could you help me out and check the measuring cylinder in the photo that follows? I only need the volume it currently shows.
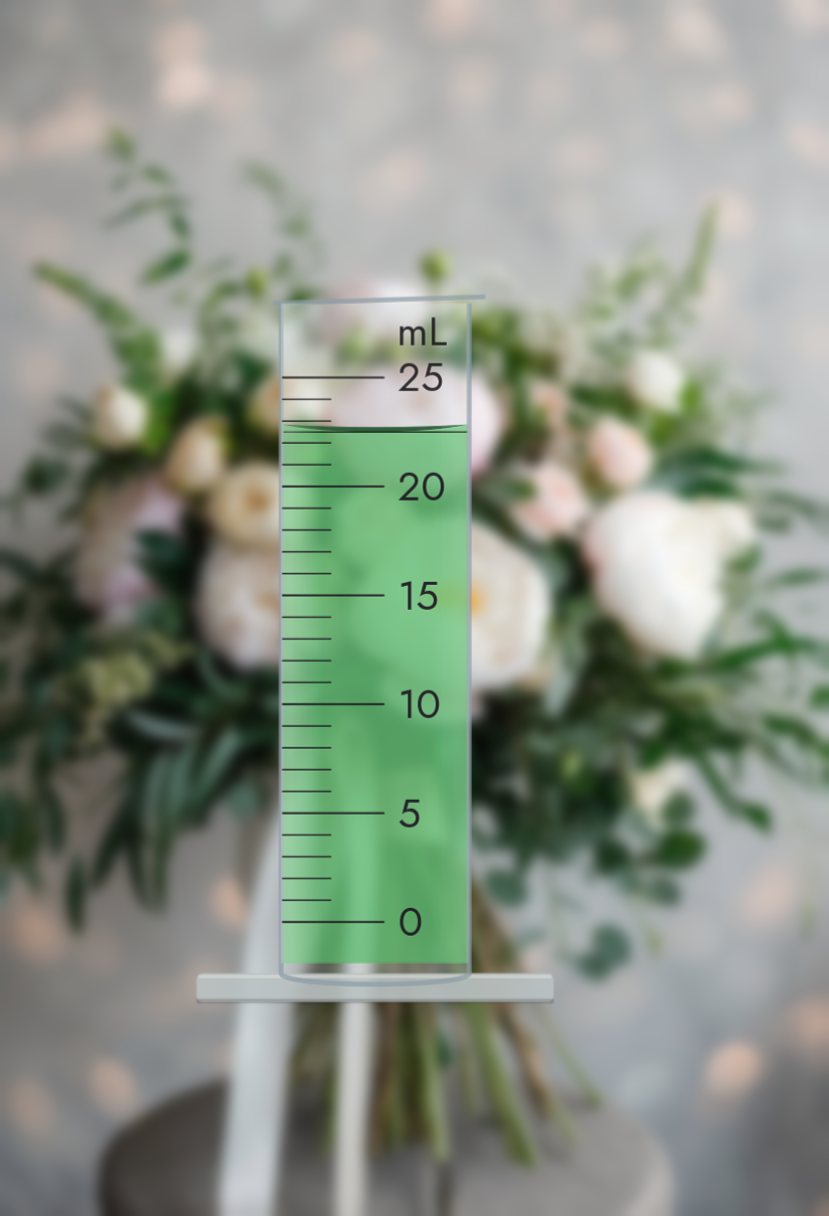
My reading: 22.5 mL
